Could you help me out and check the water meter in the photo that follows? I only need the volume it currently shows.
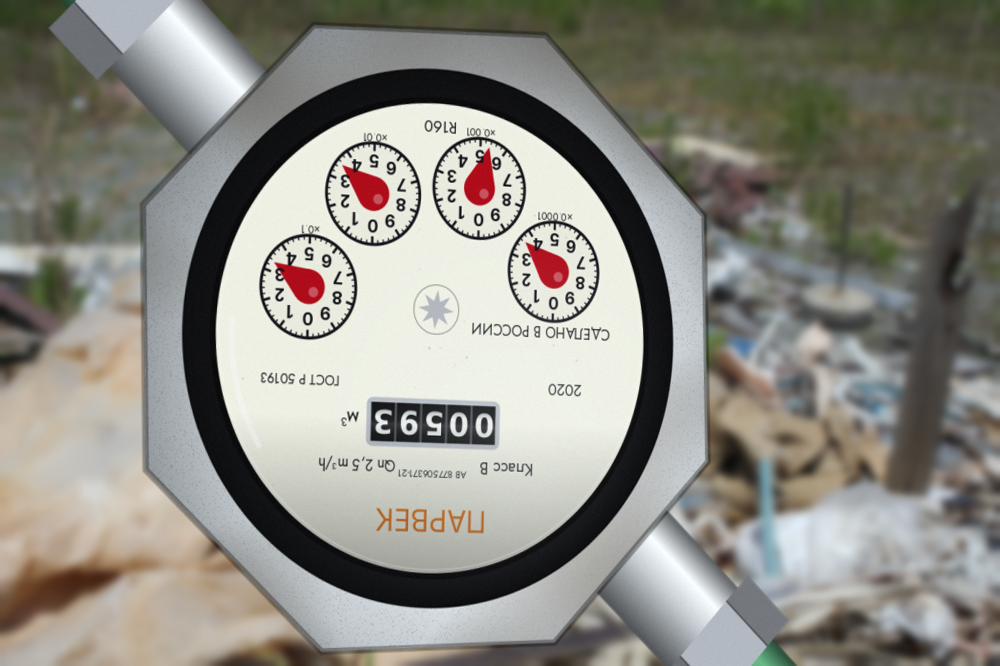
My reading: 593.3353 m³
